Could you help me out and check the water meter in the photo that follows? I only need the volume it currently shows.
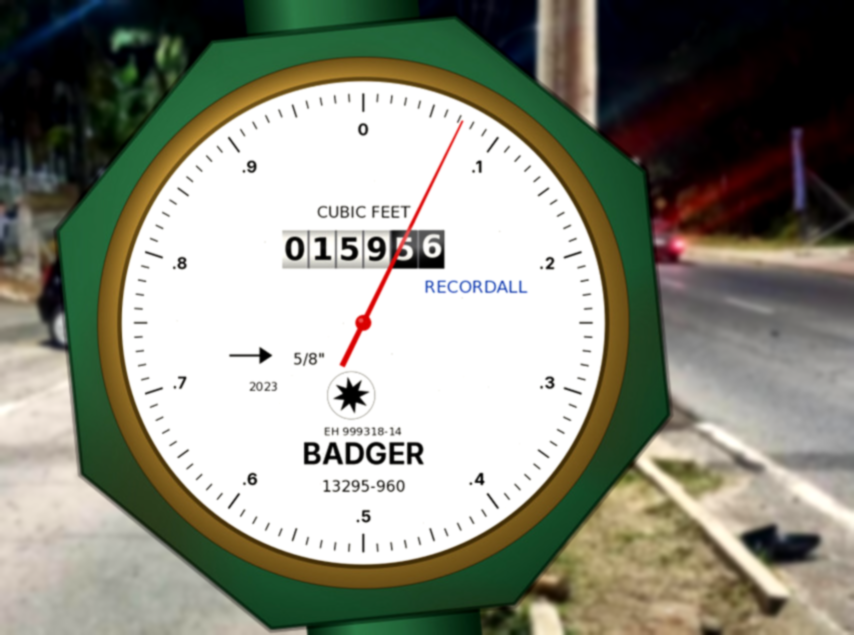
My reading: 15956.07 ft³
